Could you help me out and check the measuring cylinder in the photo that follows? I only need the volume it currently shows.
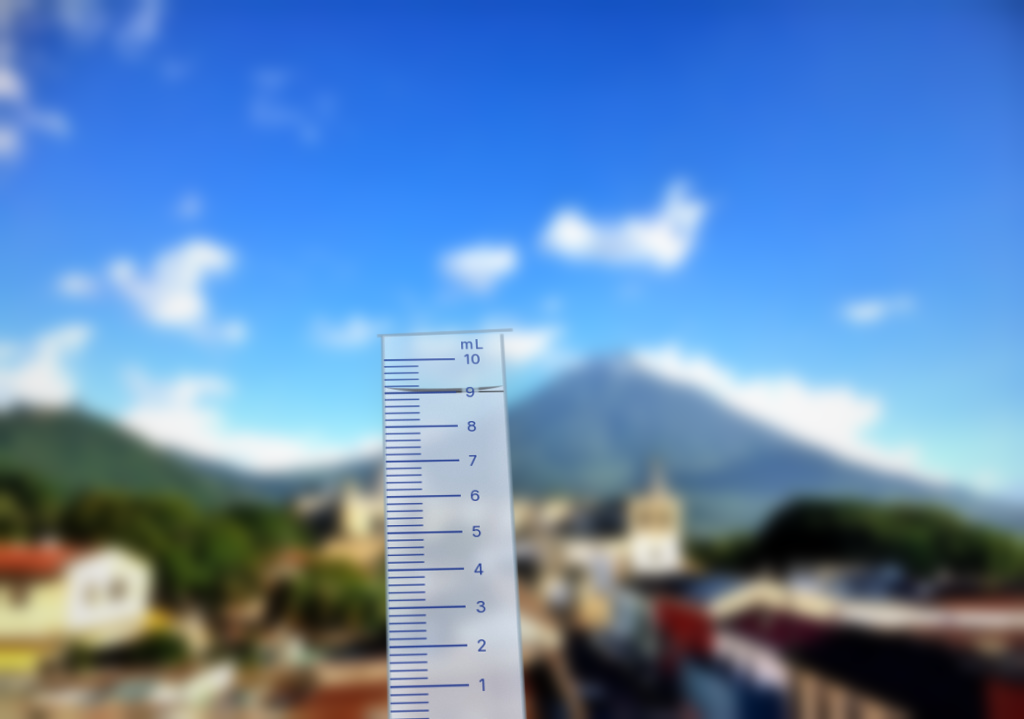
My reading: 9 mL
